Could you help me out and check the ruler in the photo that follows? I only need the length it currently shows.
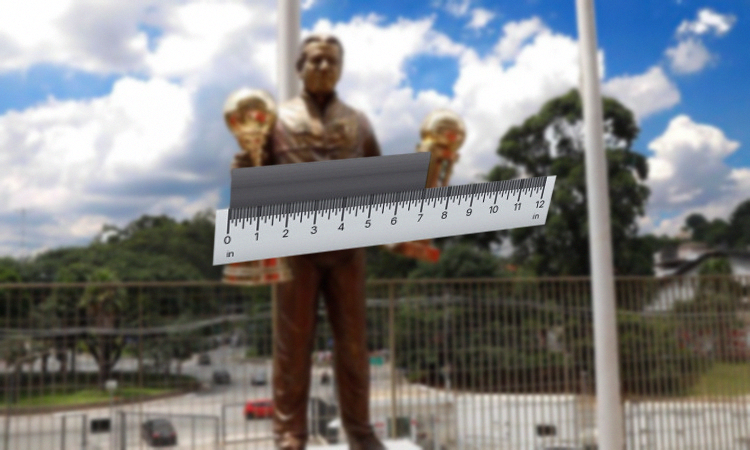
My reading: 7 in
